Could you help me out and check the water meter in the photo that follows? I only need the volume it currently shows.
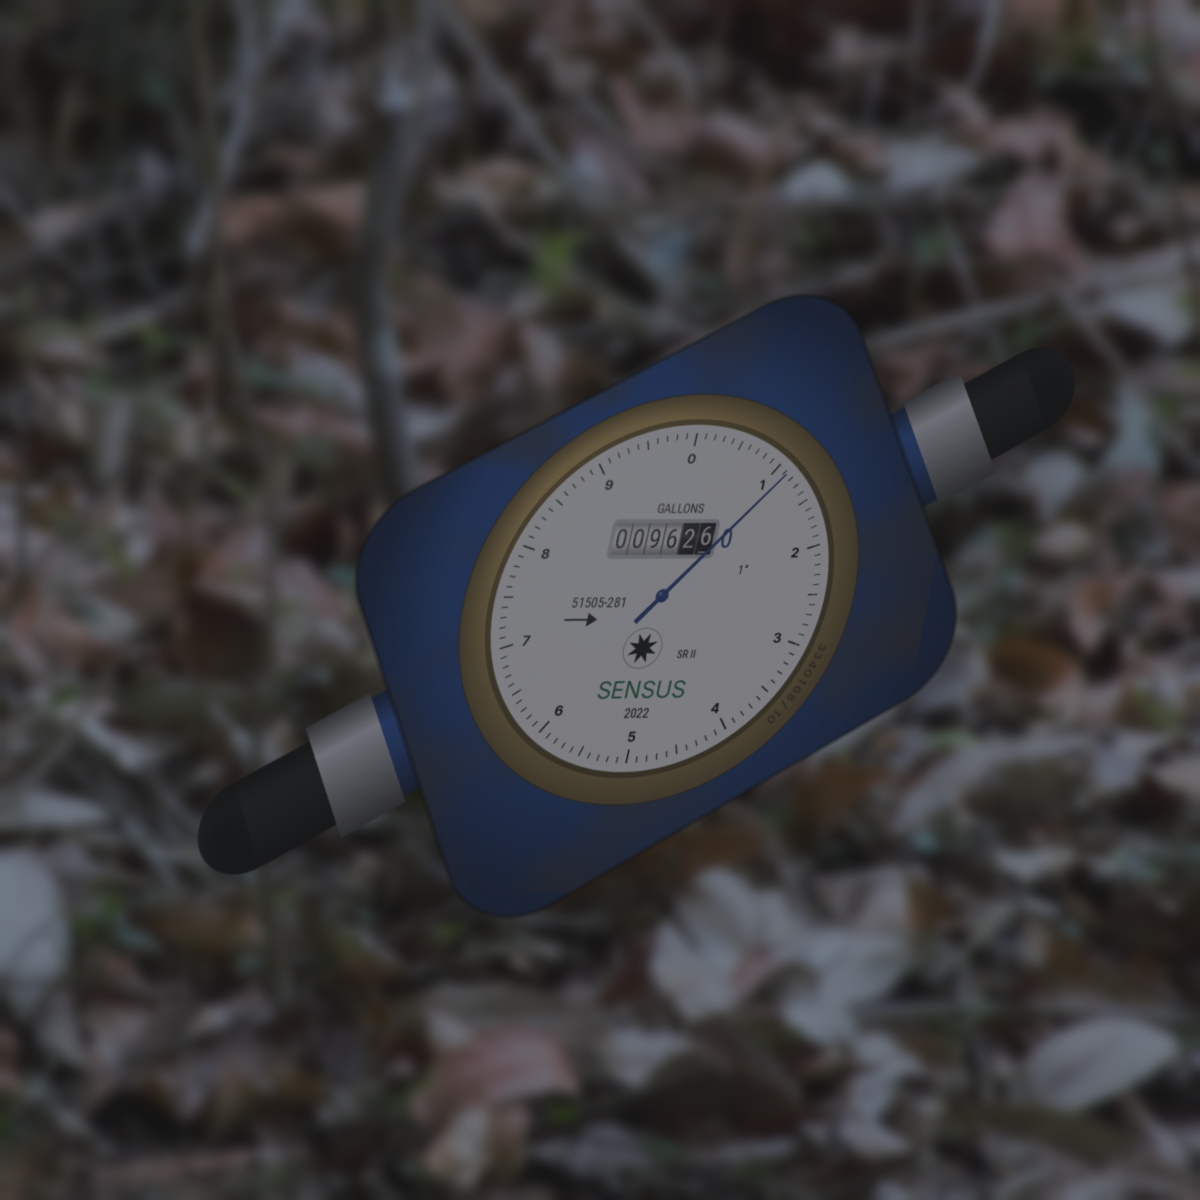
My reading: 96261.1 gal
